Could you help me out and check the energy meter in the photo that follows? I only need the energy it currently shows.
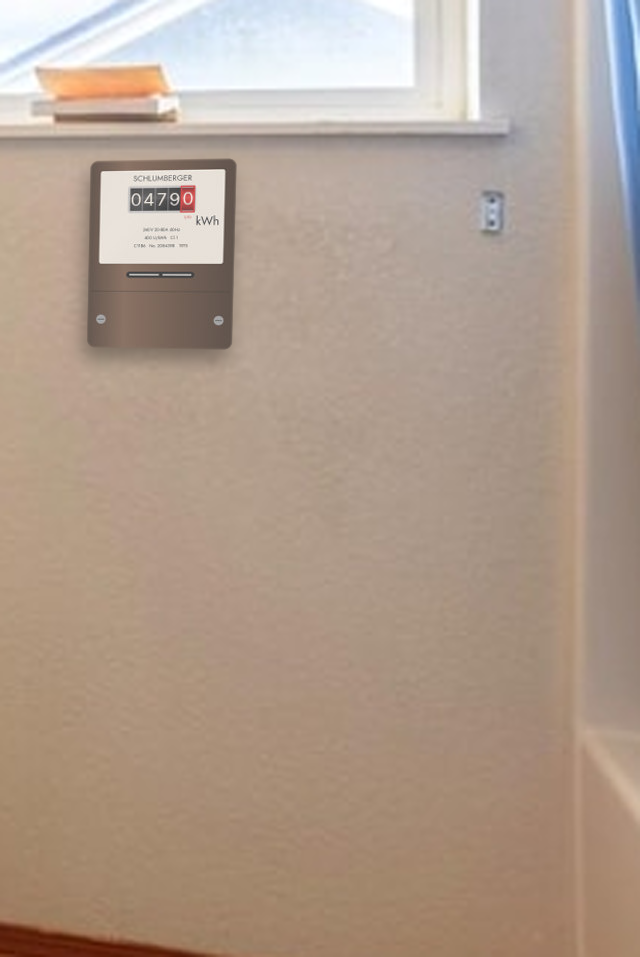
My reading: 479.0 kWh
